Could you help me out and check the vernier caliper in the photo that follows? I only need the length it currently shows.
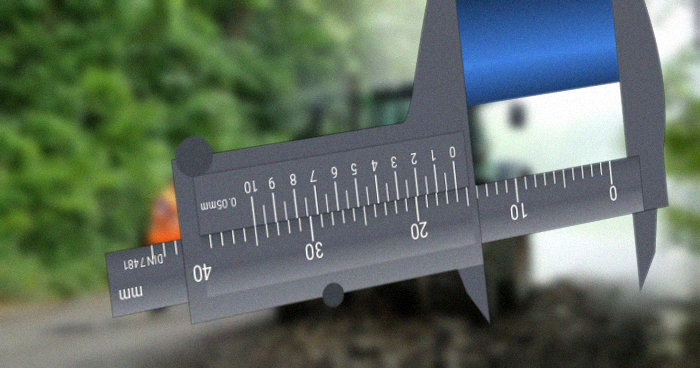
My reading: 16.0 mm
